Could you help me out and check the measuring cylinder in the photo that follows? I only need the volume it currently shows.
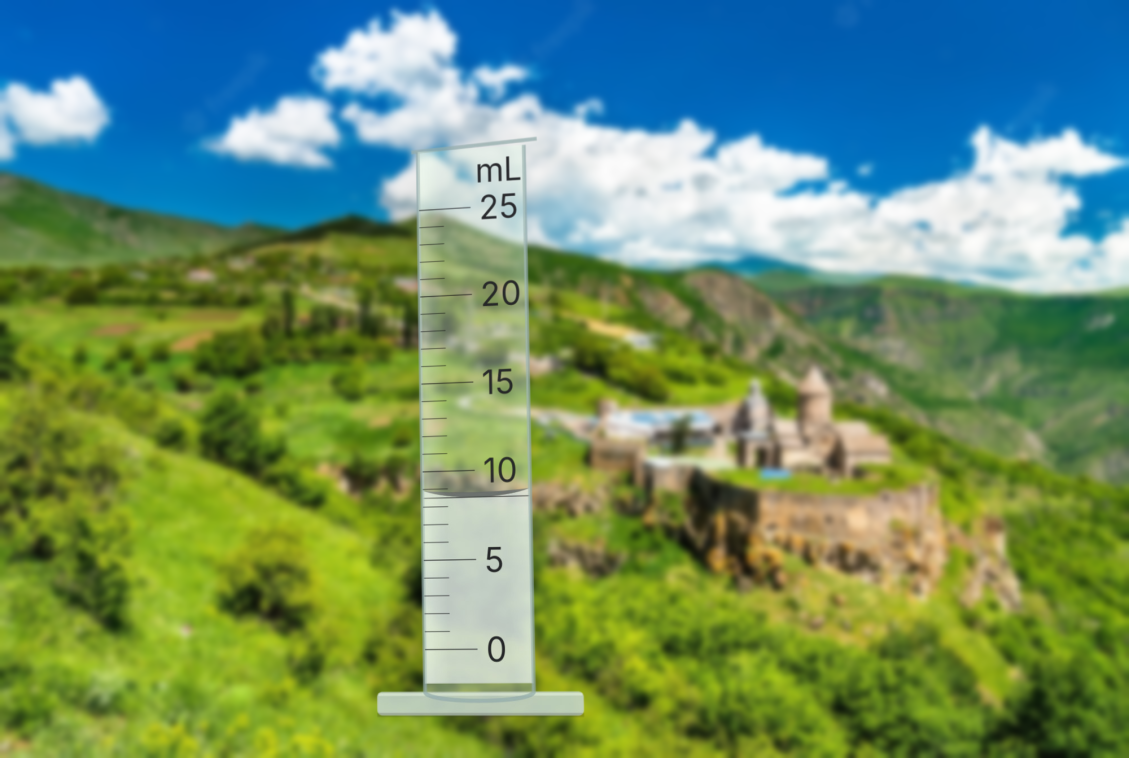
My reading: 8.5 mL
